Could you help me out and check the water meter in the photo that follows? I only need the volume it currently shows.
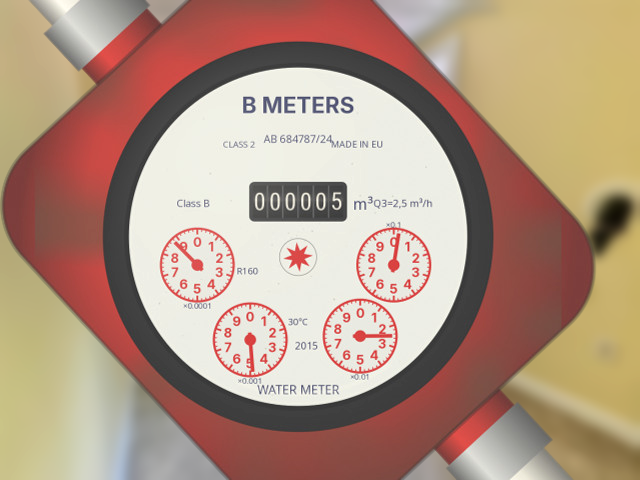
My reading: 5.0248 m³
